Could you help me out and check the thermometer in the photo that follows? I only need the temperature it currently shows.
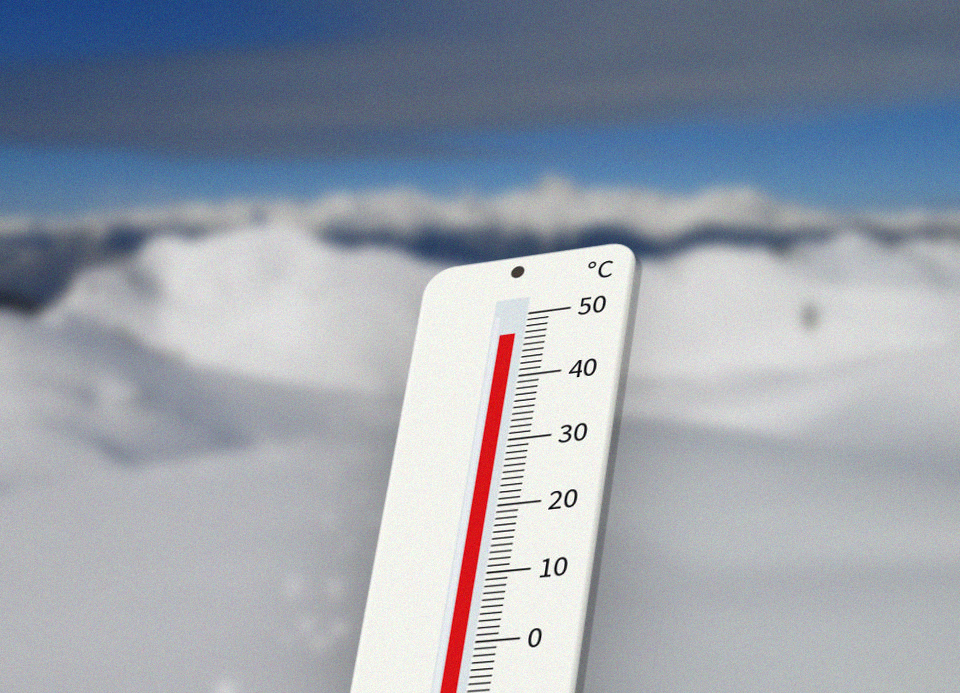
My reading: 47 °C
